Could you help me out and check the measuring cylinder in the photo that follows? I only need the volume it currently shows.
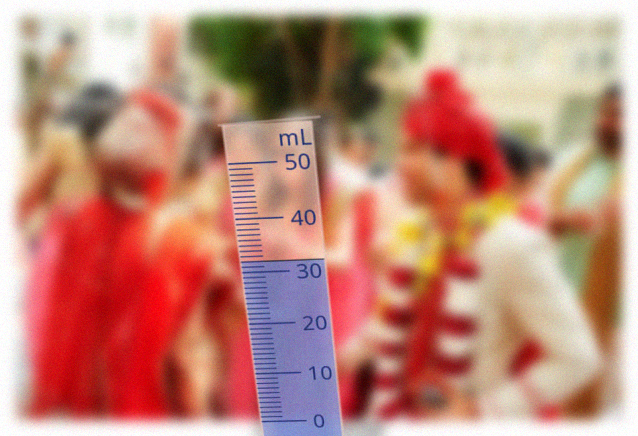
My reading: 32 mL
